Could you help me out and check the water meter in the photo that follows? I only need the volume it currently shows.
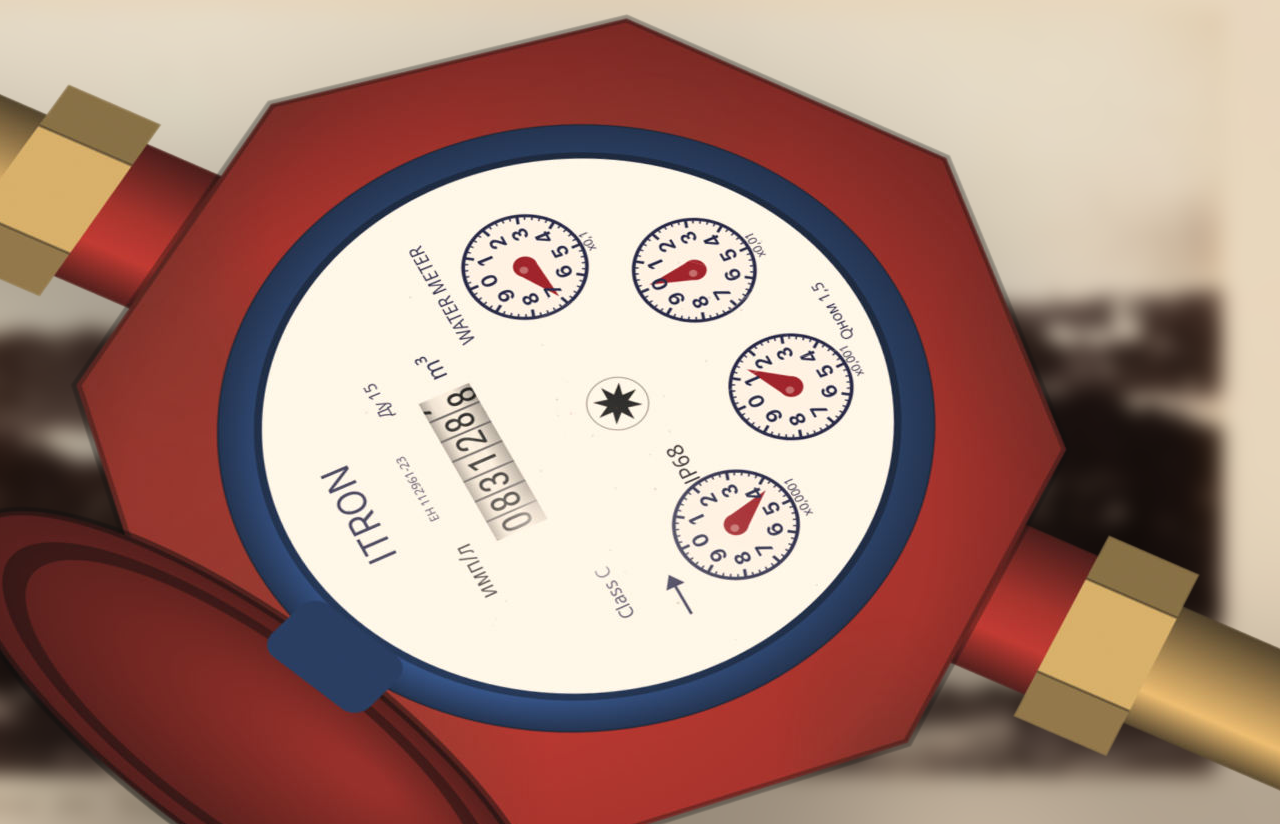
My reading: 831287.7014 m³
